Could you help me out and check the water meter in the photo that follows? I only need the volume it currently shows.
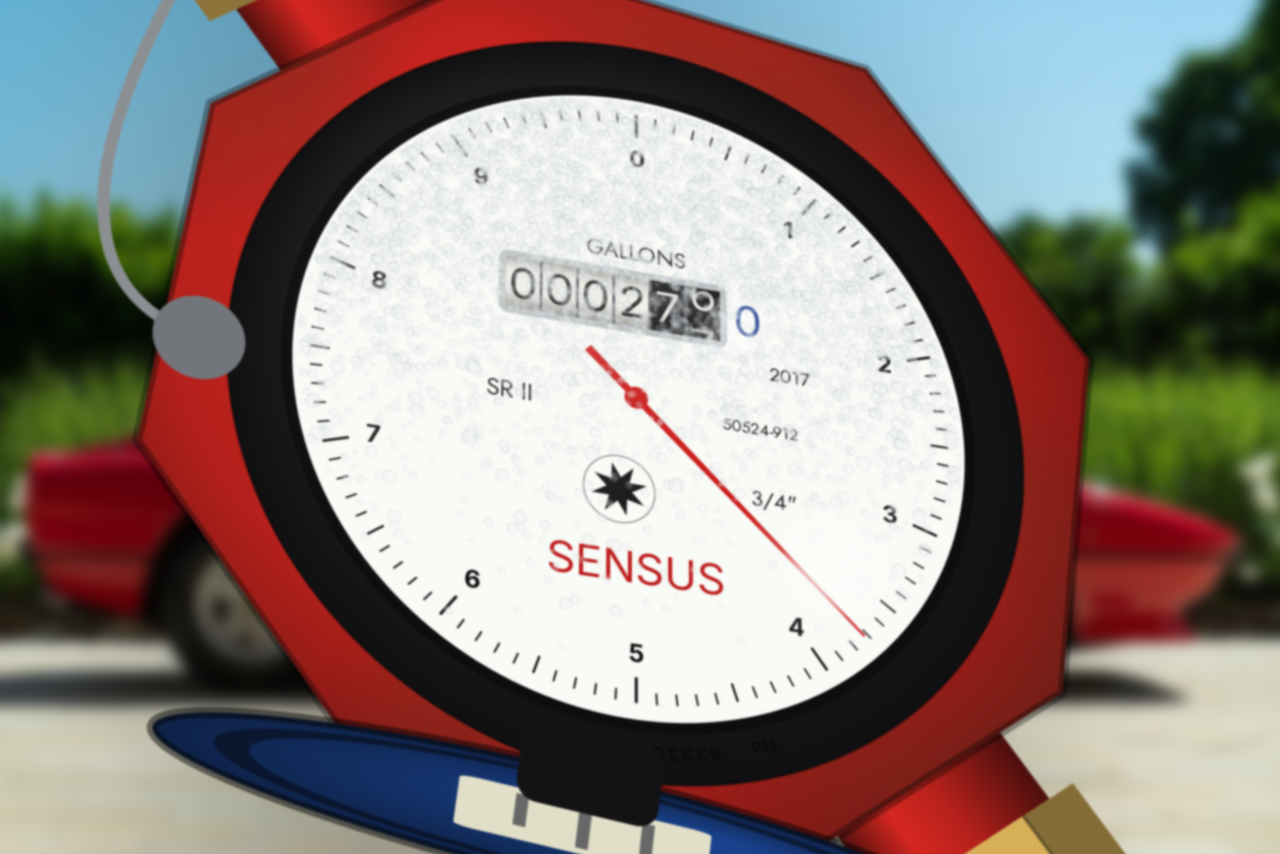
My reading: 2763.7 gal
